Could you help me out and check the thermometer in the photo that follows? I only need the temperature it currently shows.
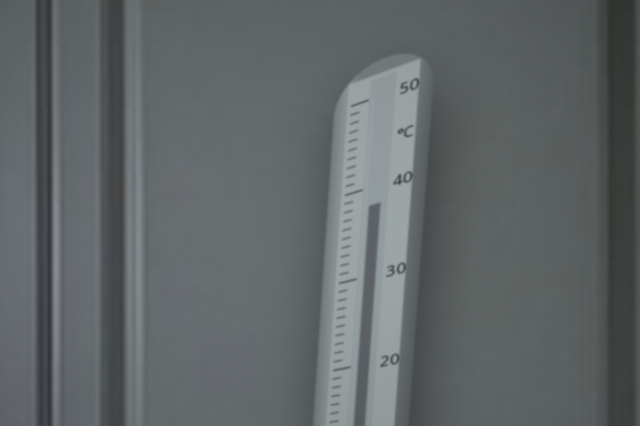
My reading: 38 °C
